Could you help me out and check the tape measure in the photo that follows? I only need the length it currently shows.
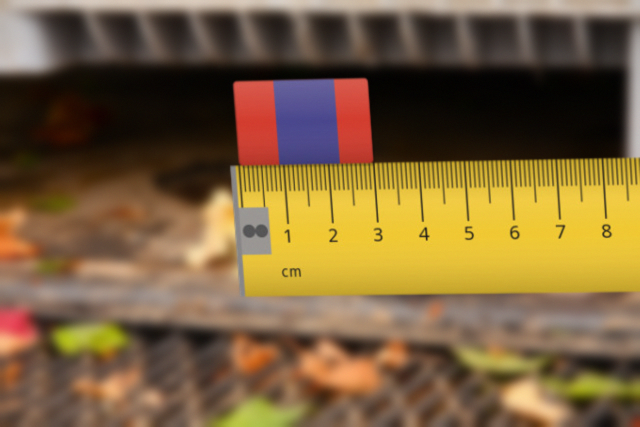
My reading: 3 cm
